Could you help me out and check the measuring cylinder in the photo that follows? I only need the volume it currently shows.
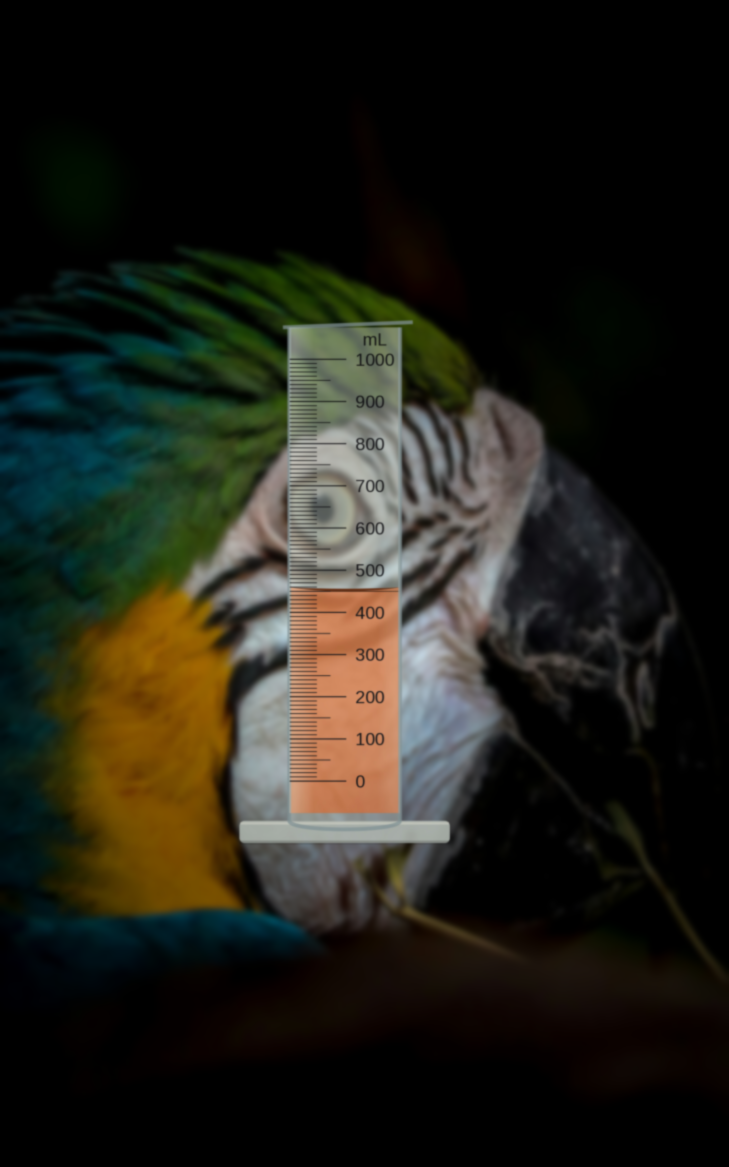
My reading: 450 mL
